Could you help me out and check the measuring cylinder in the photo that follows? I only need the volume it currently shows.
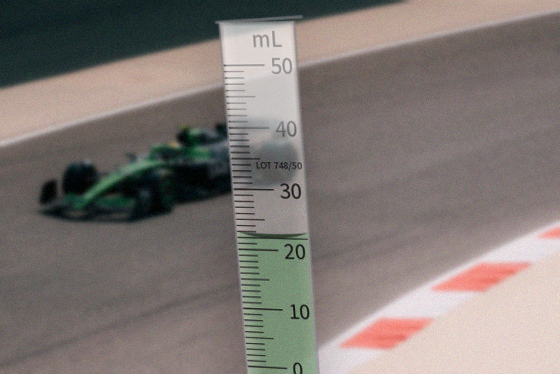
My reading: 22 mL
